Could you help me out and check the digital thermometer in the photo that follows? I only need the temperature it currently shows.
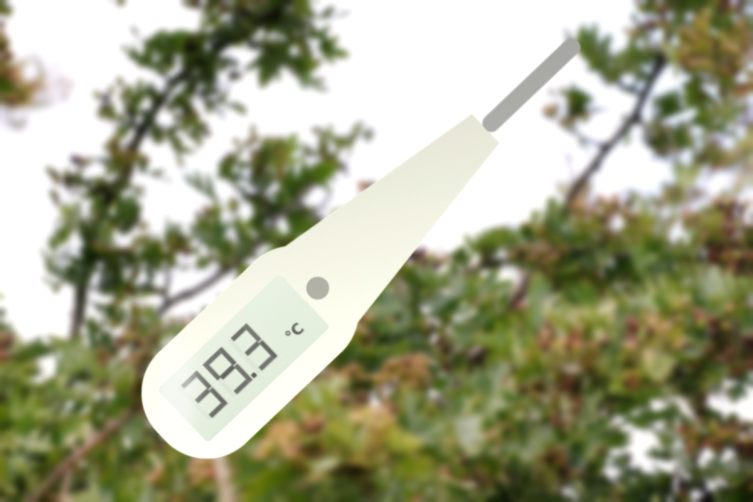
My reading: 39.3 °C
